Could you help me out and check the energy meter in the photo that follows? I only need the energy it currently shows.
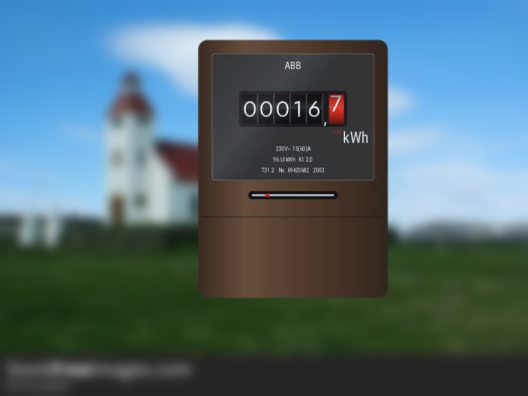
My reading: 16.7 kWh
